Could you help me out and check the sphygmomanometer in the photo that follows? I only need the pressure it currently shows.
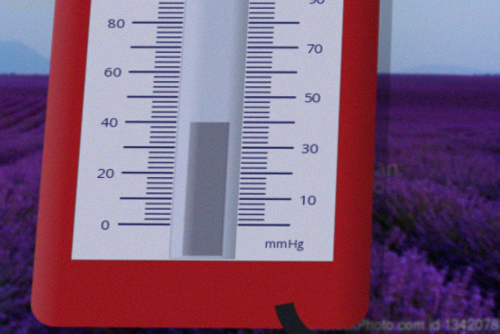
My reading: 40 mmHg
